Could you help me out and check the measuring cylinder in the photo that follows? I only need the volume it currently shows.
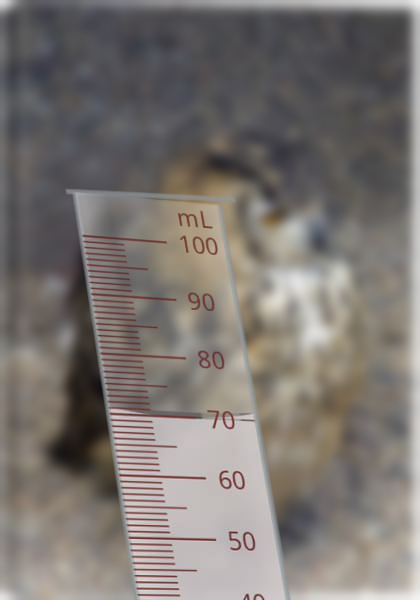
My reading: 70 mL
